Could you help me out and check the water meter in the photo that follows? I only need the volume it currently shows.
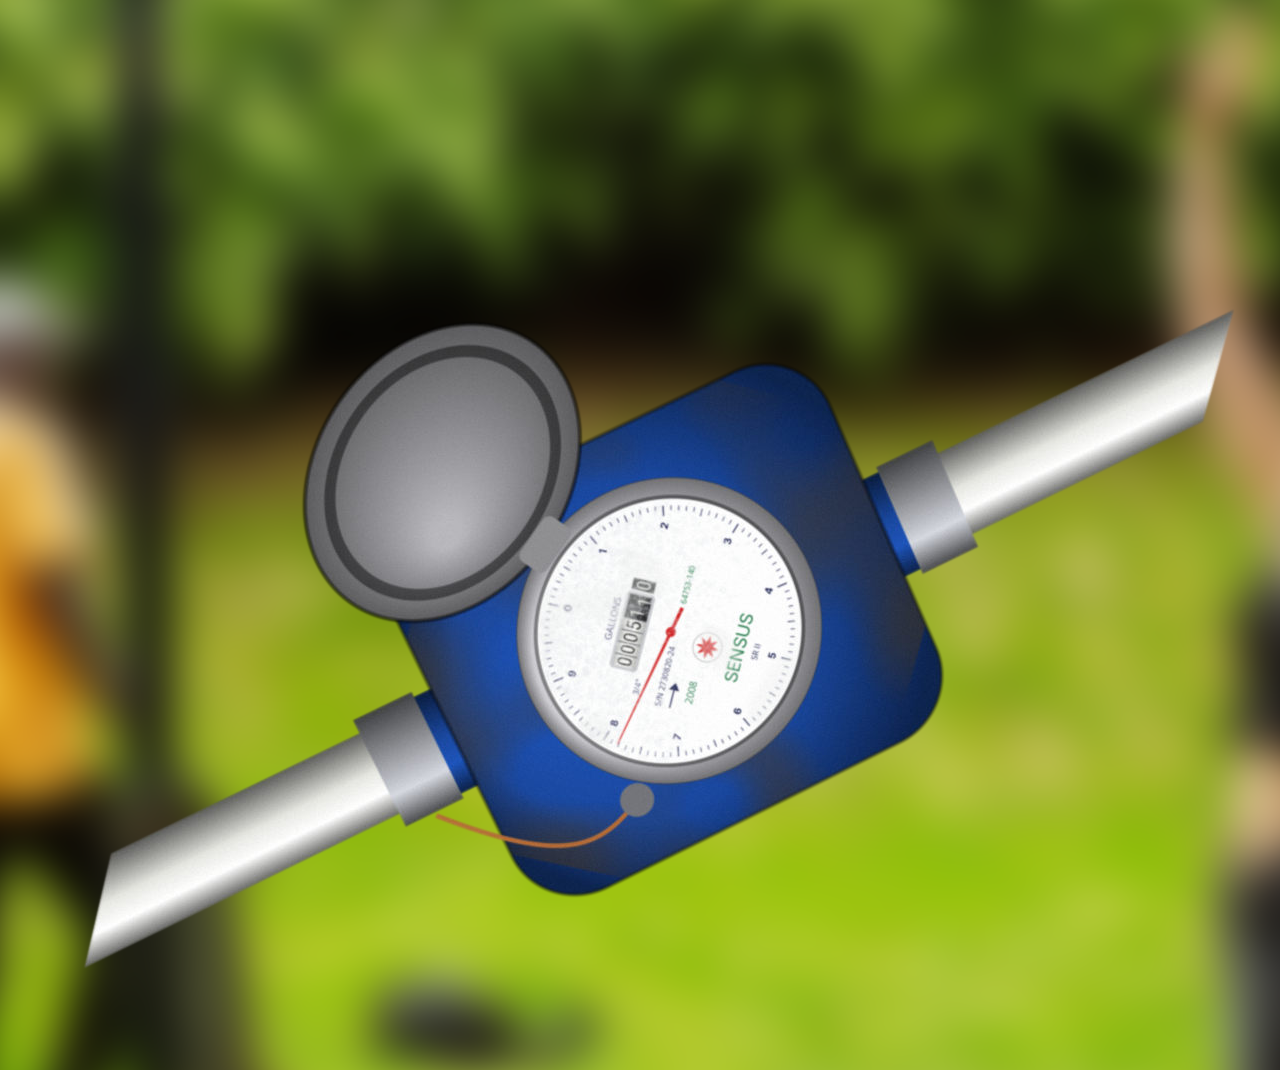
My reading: 5107.8 gal
